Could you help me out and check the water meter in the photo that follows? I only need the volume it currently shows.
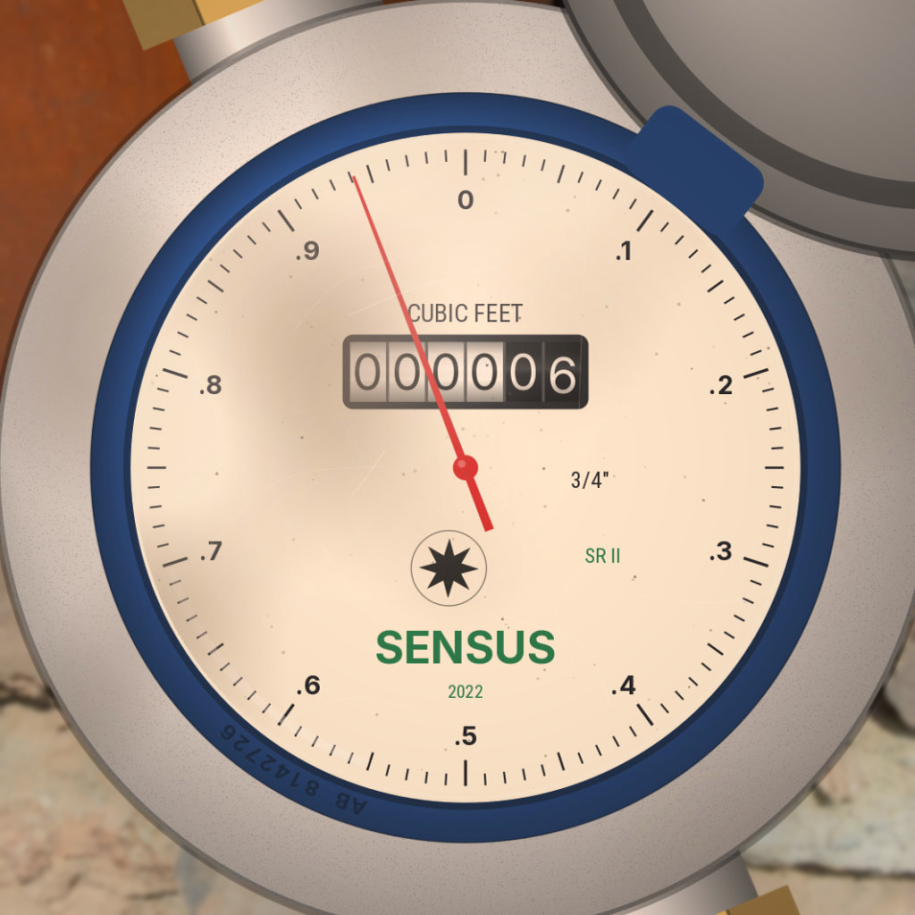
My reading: 5.94 ft³
